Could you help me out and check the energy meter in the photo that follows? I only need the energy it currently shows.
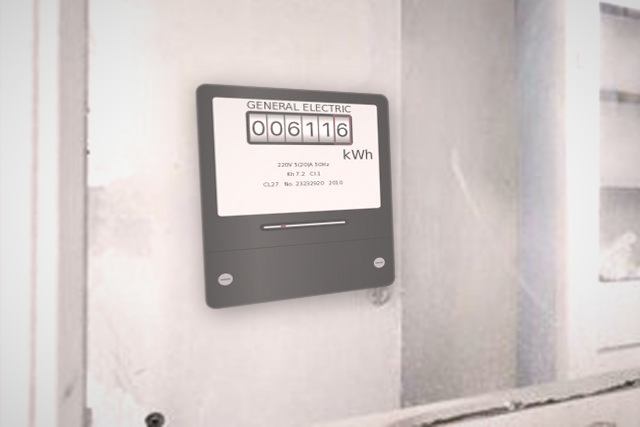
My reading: 611.6 kWh
